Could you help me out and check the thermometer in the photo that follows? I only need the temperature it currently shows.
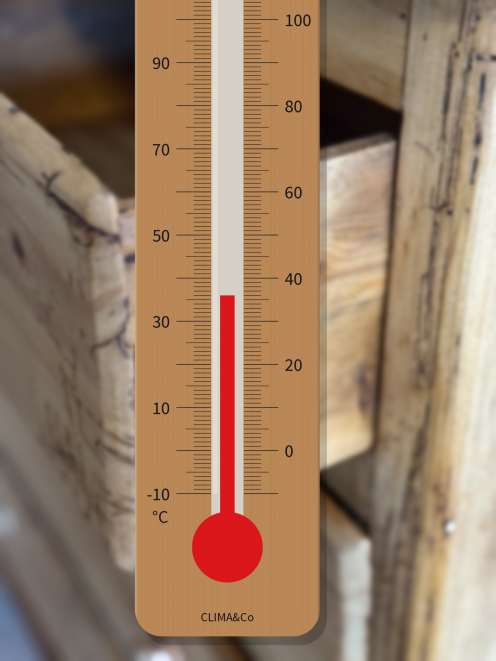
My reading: 36 °C
